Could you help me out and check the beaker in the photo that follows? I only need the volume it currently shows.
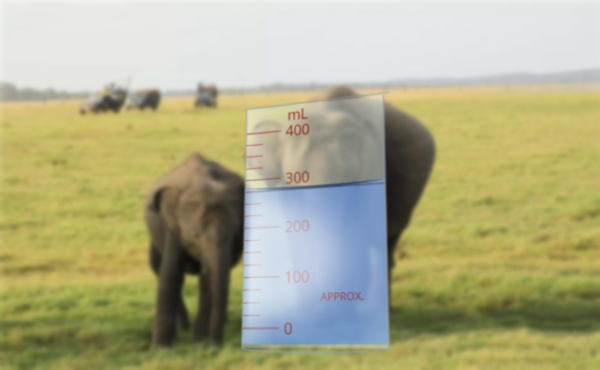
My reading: 275 mL
